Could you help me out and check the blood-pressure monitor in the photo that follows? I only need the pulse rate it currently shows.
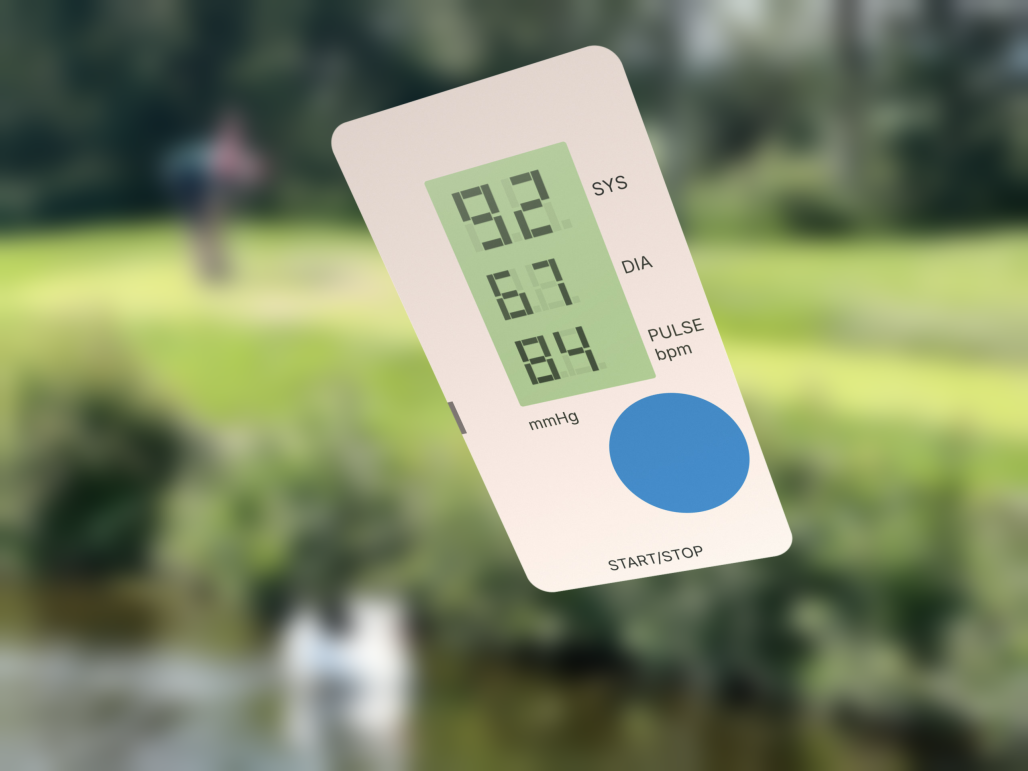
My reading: 84 bpm
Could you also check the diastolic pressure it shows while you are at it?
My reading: 67 mmHg
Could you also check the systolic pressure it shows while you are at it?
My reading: 92 mmHg
